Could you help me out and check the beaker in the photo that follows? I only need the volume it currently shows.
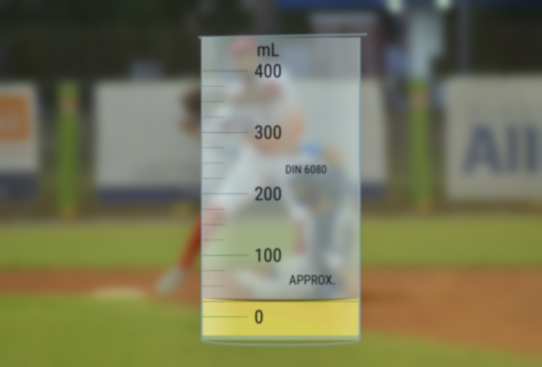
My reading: 25 mL
